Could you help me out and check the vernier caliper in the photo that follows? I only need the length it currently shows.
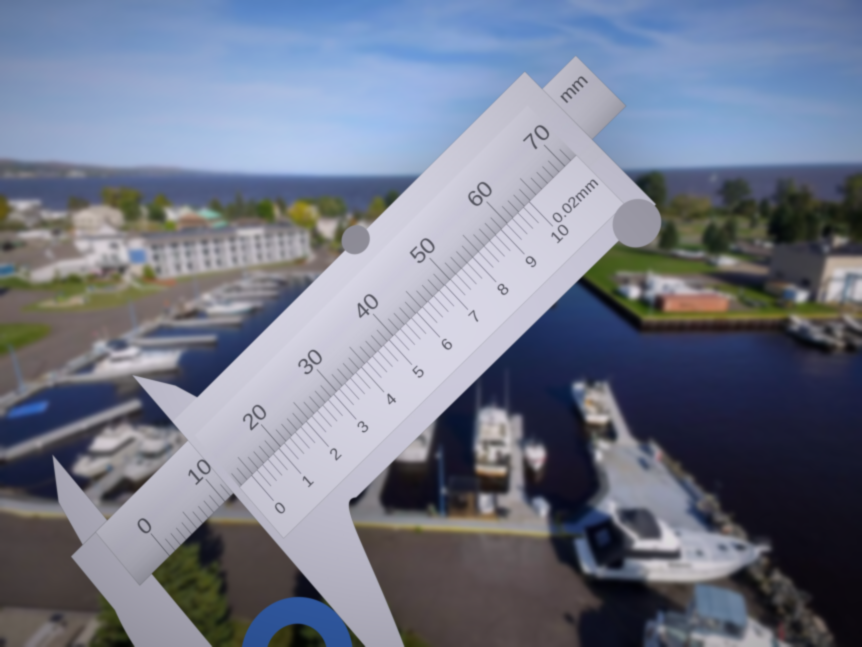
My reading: 14.8 mm
